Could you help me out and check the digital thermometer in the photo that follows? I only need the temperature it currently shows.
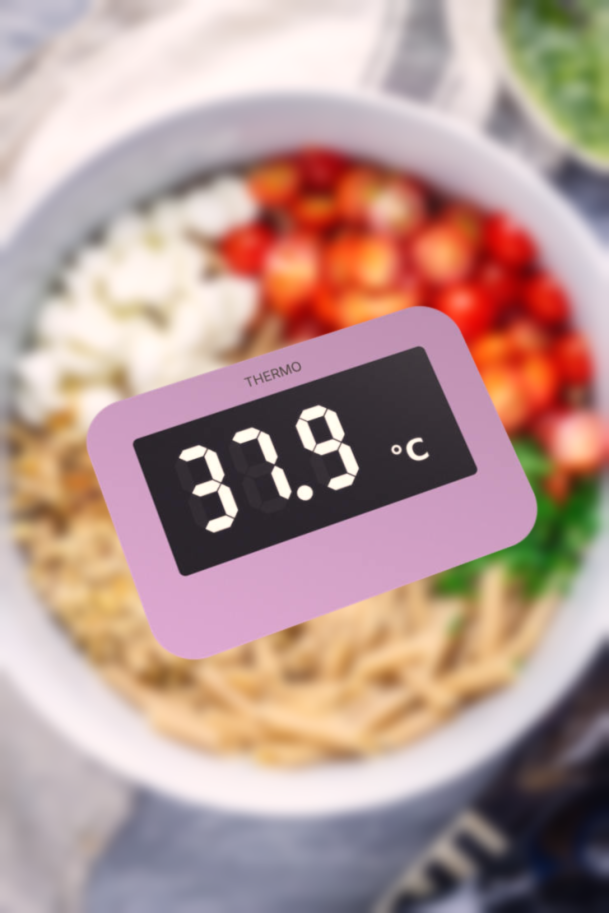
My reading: 37.9 °C
